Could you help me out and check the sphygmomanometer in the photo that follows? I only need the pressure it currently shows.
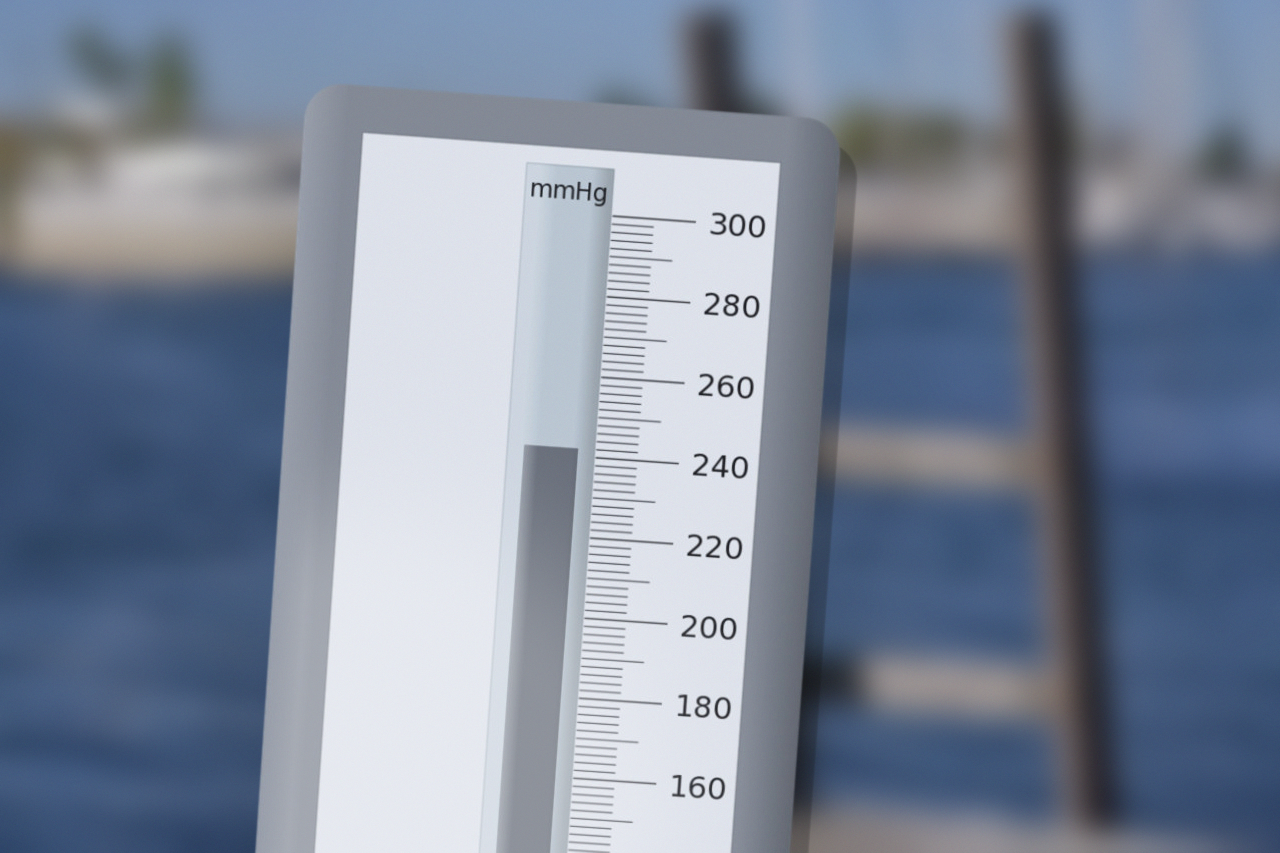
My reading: 242 mmHg
